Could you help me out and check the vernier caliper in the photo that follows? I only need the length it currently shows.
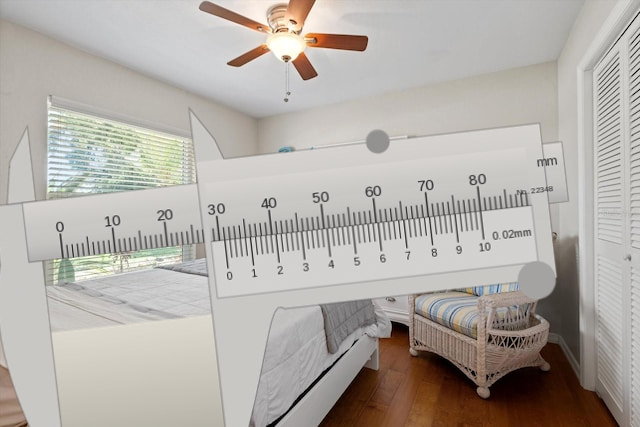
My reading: 31.0 mm
